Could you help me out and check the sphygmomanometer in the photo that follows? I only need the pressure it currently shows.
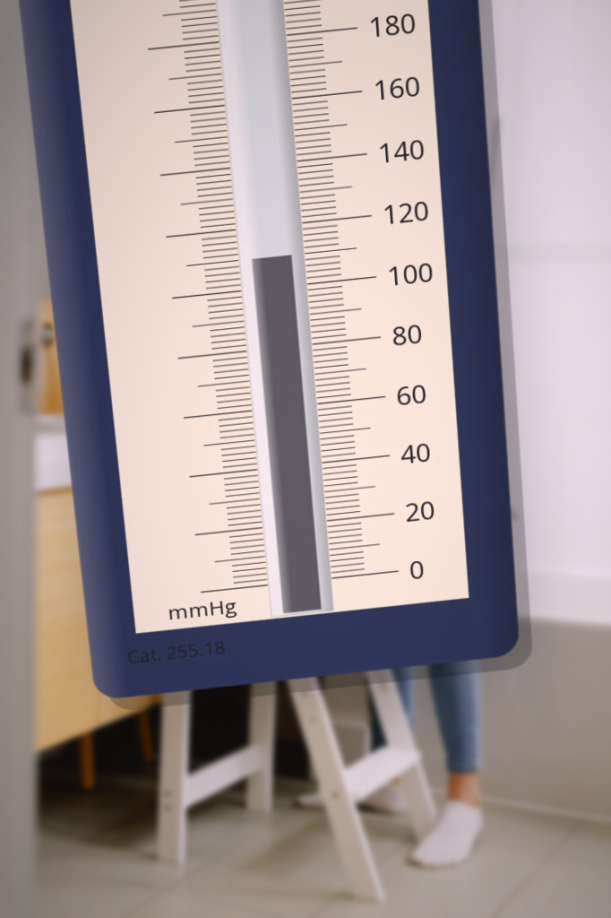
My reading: 110 mmHg
